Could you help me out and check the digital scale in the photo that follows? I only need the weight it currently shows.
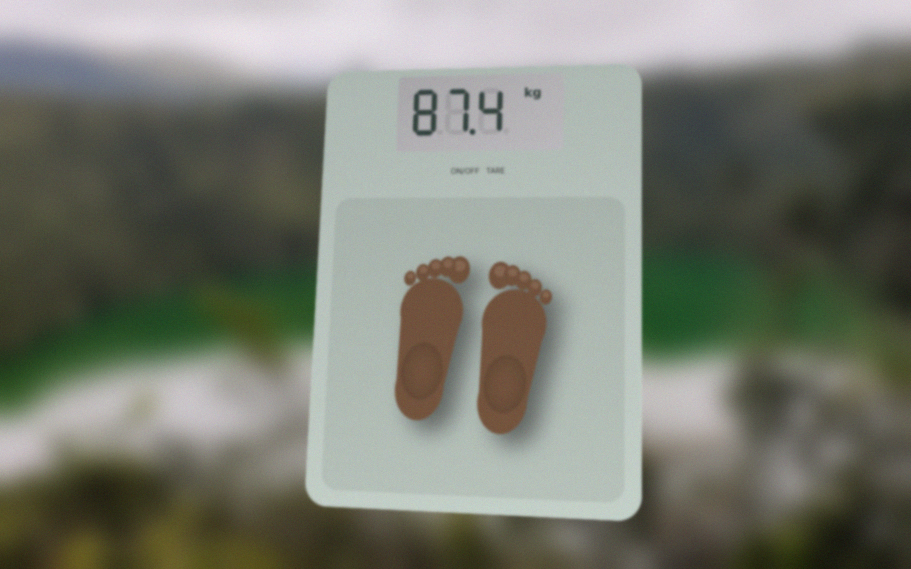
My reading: 87.4 kg
